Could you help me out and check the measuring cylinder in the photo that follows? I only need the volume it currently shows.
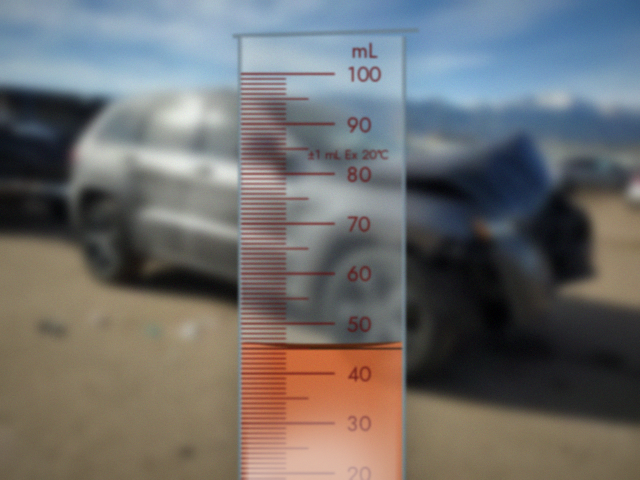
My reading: 45 mL
